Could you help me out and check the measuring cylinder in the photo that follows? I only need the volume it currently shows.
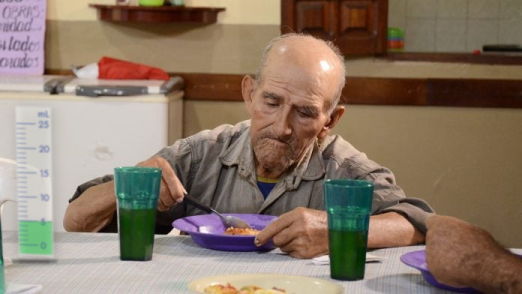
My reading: 5 mL
